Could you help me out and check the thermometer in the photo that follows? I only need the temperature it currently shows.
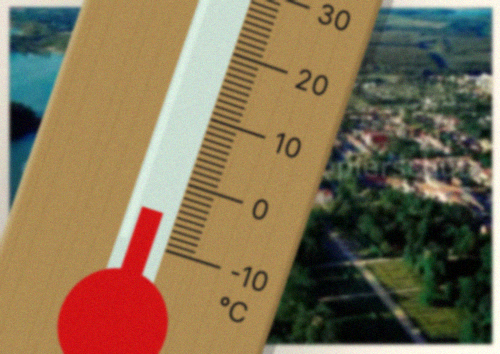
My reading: -5 °C
